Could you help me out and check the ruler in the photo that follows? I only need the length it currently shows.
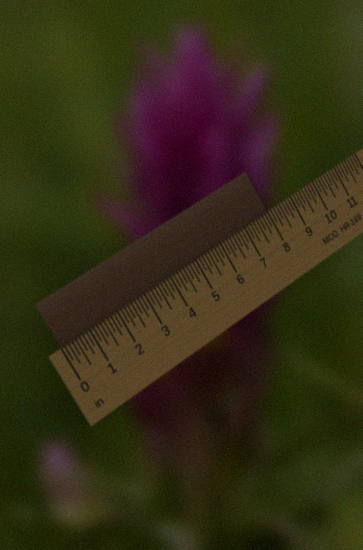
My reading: 8 in
